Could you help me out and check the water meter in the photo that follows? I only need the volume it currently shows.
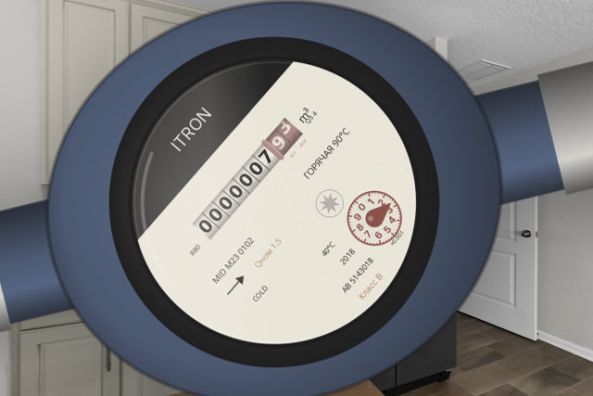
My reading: 7.932 m³
